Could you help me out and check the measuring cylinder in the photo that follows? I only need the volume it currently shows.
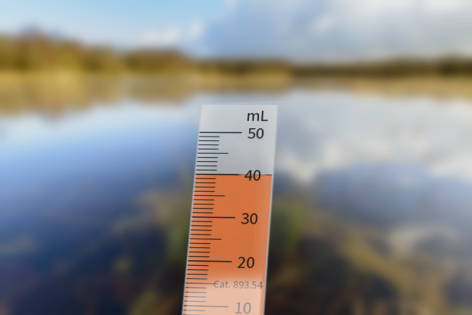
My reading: 40 mL
